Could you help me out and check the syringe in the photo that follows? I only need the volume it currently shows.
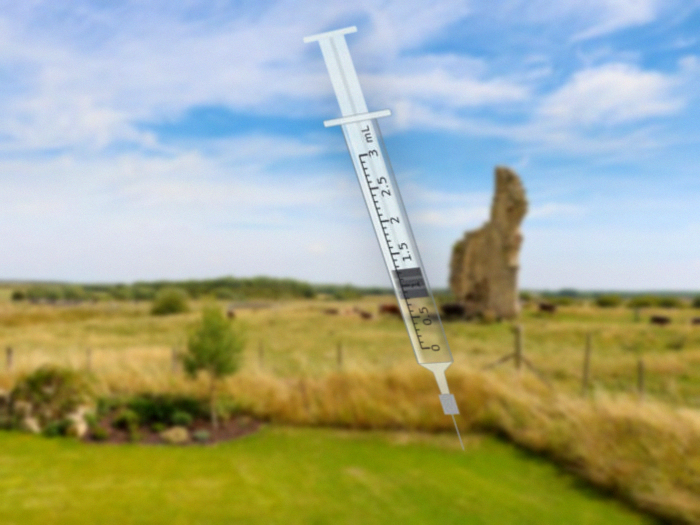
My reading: 0.8 mL
